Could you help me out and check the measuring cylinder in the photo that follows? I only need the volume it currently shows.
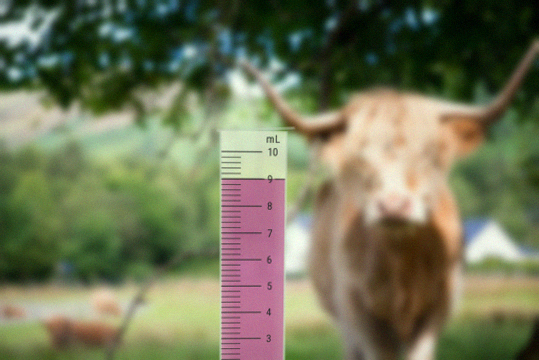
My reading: 9 mL
